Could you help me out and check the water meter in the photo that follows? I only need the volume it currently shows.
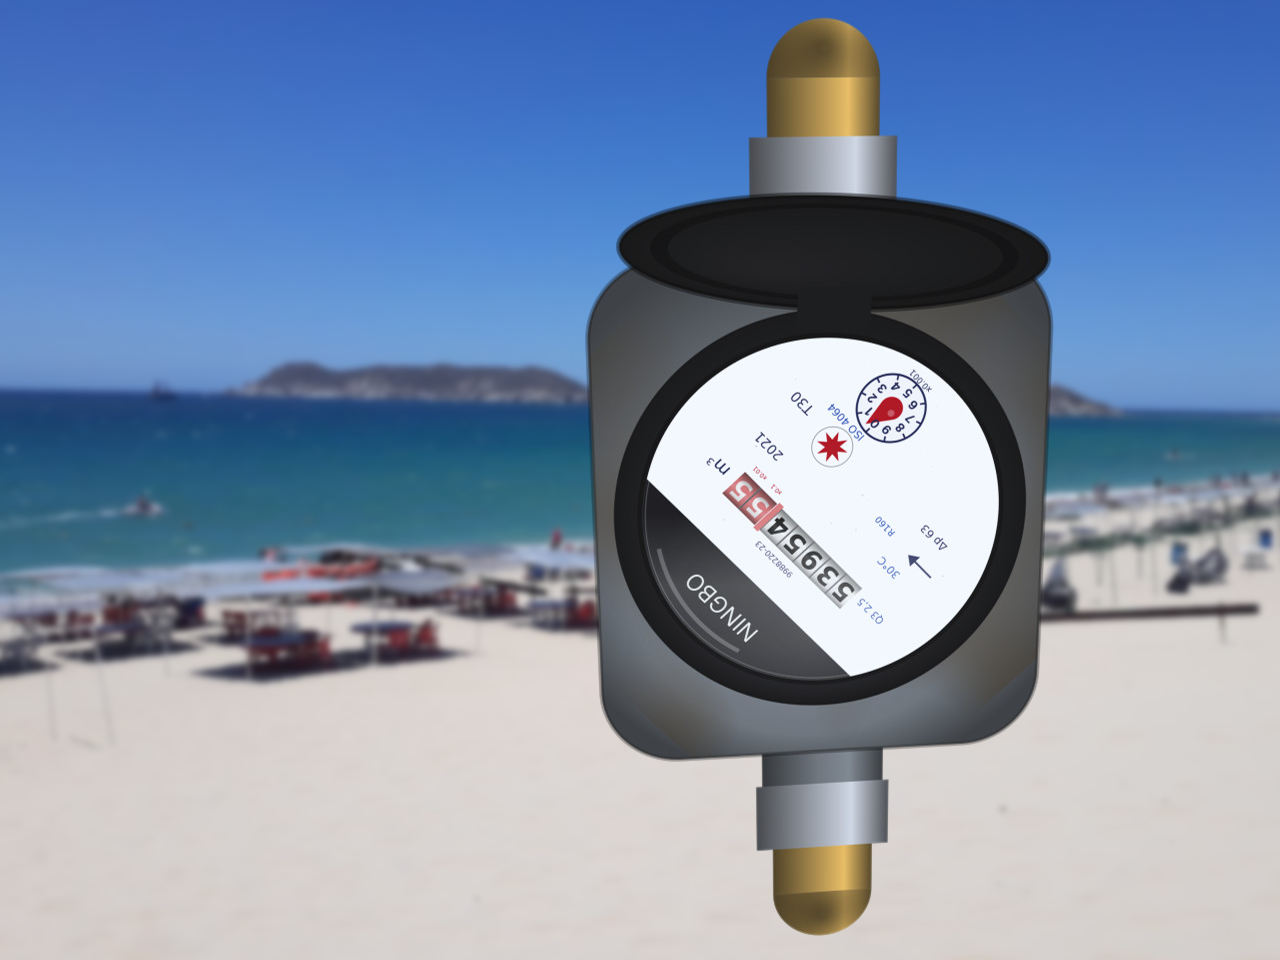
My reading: 53954.550 m³
